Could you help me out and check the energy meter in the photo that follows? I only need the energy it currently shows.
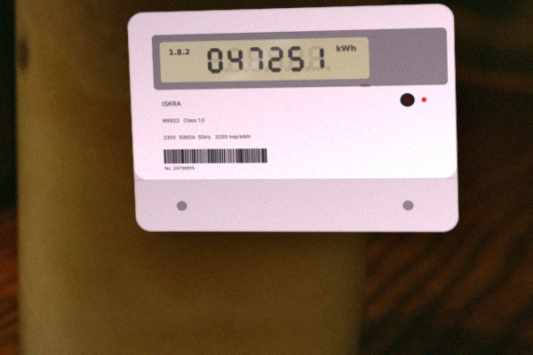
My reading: 47251 kWh
